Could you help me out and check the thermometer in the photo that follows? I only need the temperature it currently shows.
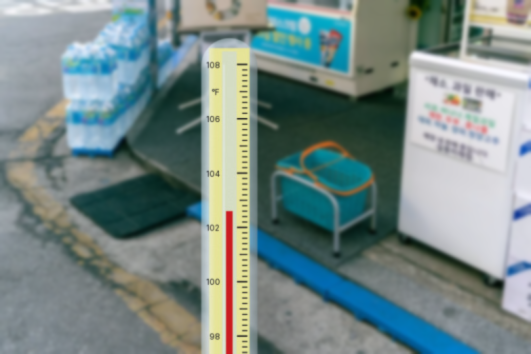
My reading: 102.6 °F
